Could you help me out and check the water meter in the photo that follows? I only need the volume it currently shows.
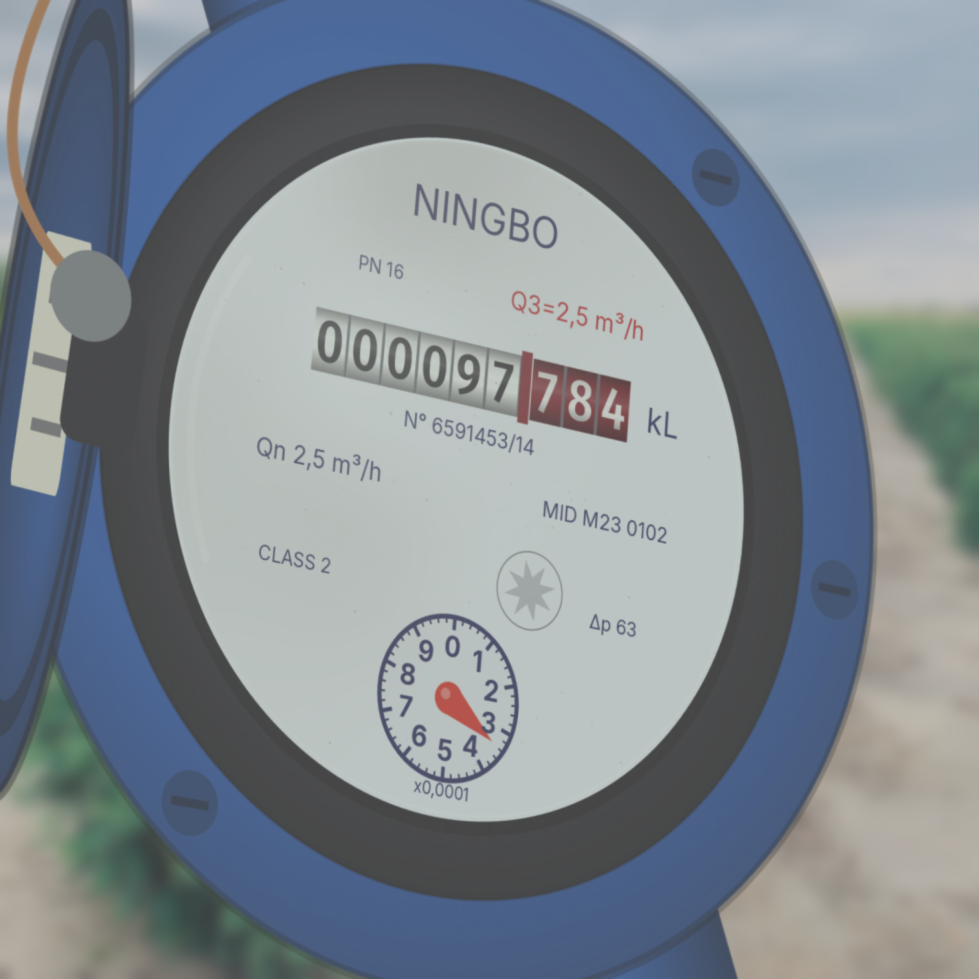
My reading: 97.7843 kL
